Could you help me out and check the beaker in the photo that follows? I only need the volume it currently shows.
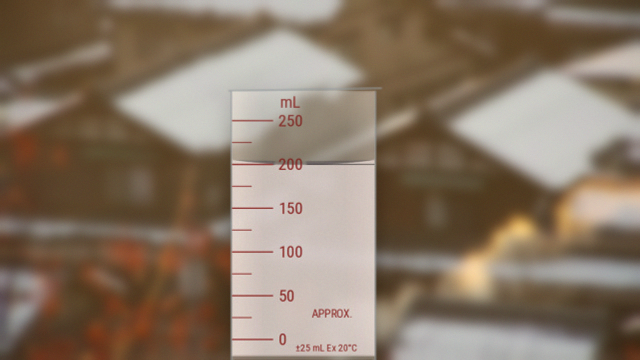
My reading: 200 mL
